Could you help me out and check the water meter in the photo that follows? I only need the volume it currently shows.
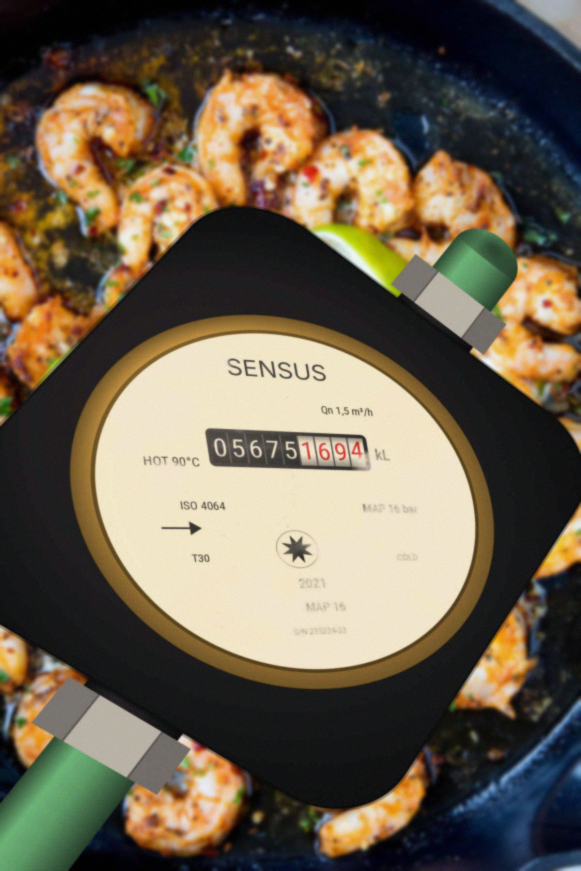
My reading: 5675.1694 kL
